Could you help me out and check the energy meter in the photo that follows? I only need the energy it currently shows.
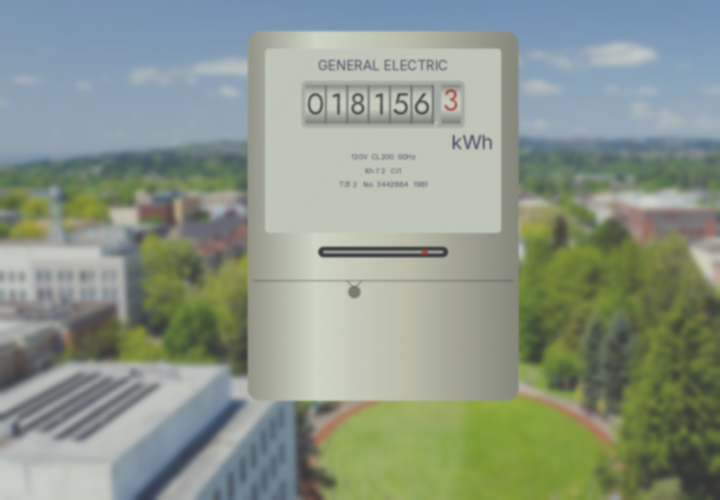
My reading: 18156.3 kWh
